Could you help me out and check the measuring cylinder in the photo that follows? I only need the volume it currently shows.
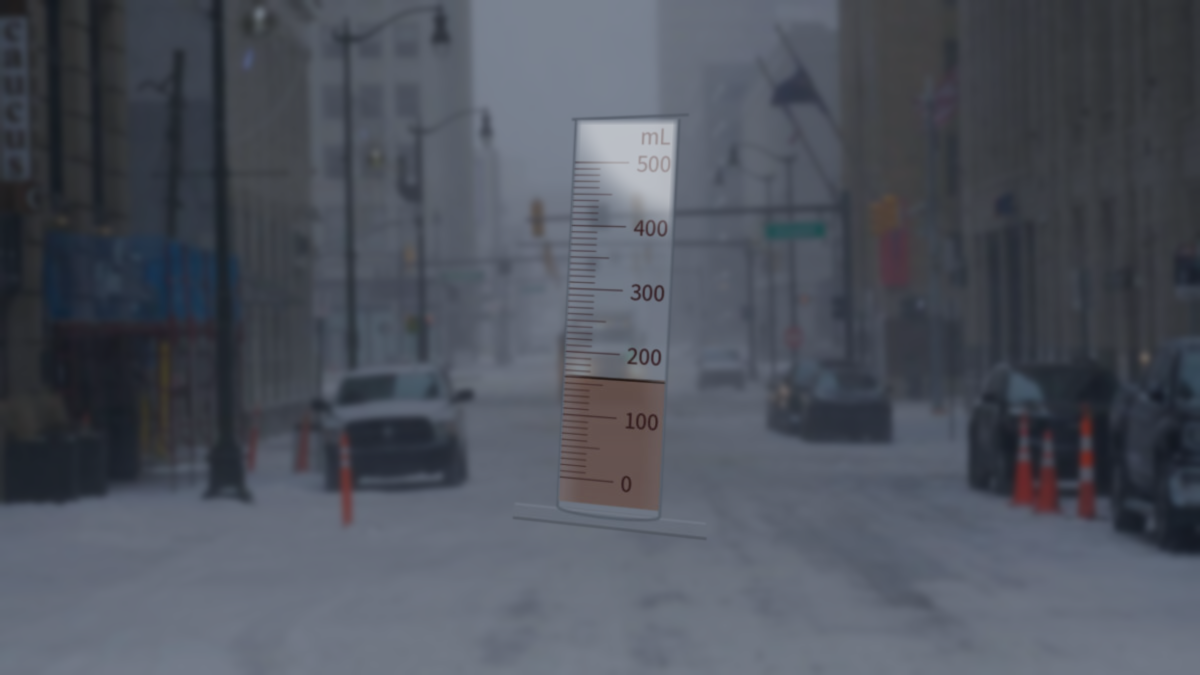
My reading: 160 mL
